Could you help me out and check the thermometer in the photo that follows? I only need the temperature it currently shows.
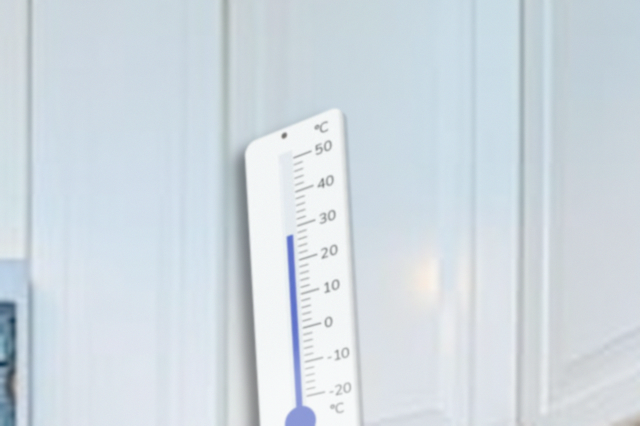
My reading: 28 °C
